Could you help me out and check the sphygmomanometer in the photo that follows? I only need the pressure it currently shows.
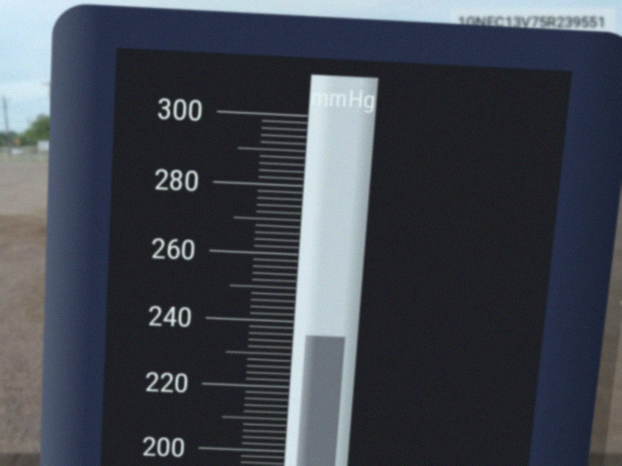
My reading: 236 mmHg
